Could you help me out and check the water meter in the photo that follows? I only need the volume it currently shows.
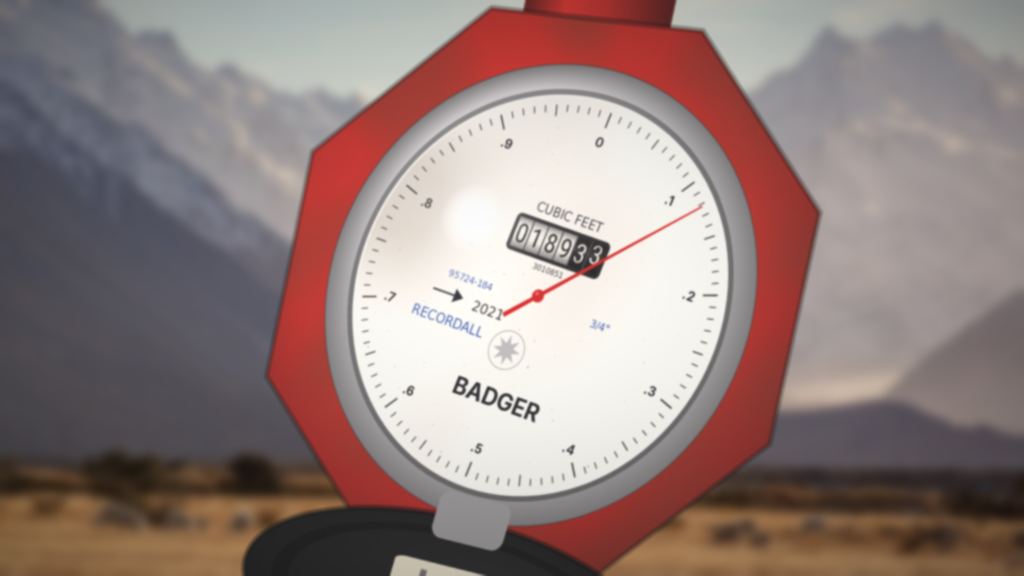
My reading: 18933.12 ft³
